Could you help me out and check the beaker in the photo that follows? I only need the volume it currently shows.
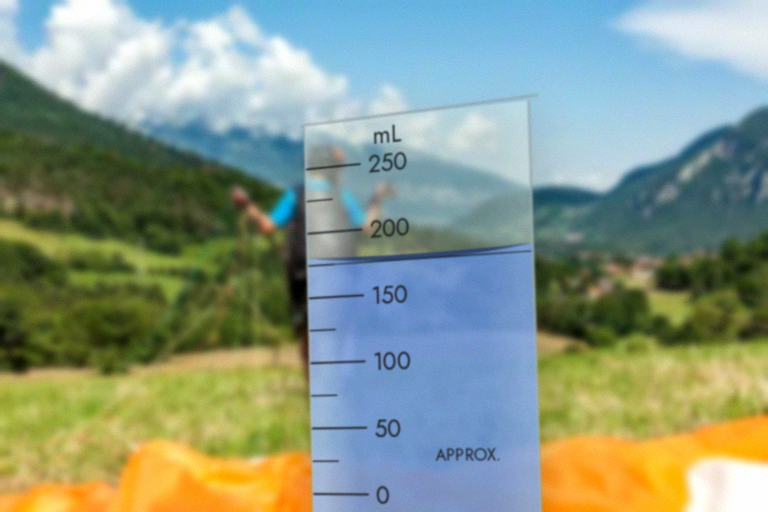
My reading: 175 mL
